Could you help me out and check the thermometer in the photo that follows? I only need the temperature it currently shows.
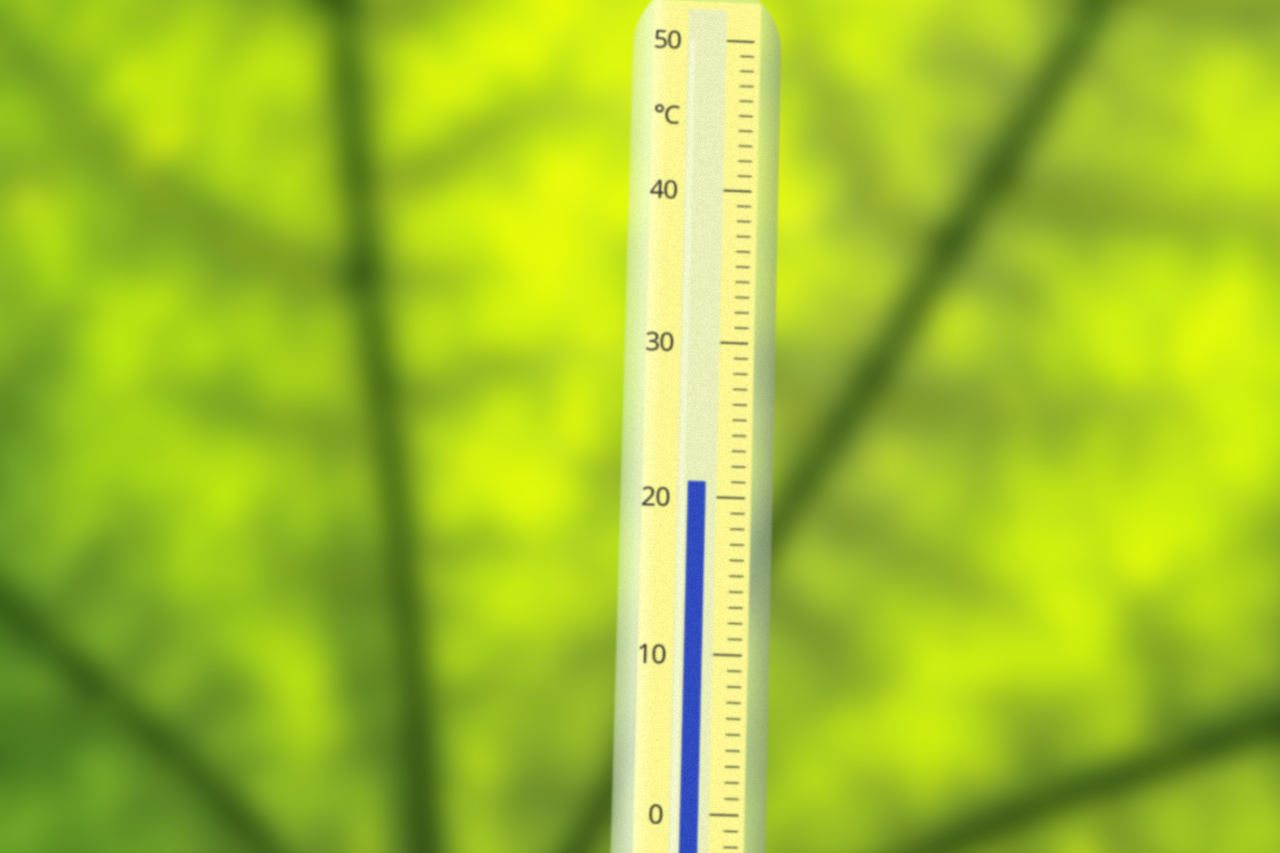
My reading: 21 °C
